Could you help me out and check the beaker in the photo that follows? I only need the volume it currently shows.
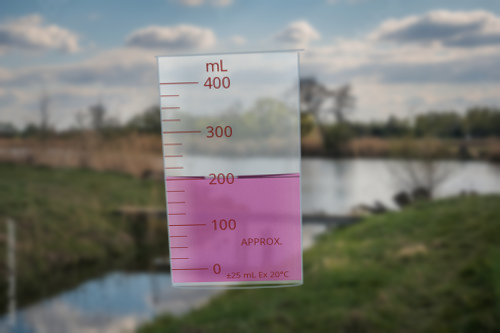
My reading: 200 mL
